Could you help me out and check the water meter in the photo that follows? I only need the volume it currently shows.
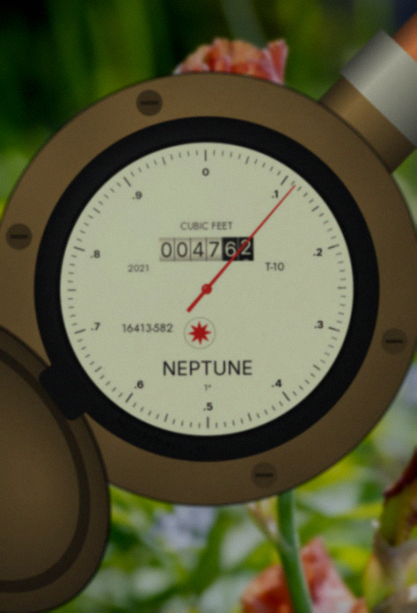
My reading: 4762.11 ft³
